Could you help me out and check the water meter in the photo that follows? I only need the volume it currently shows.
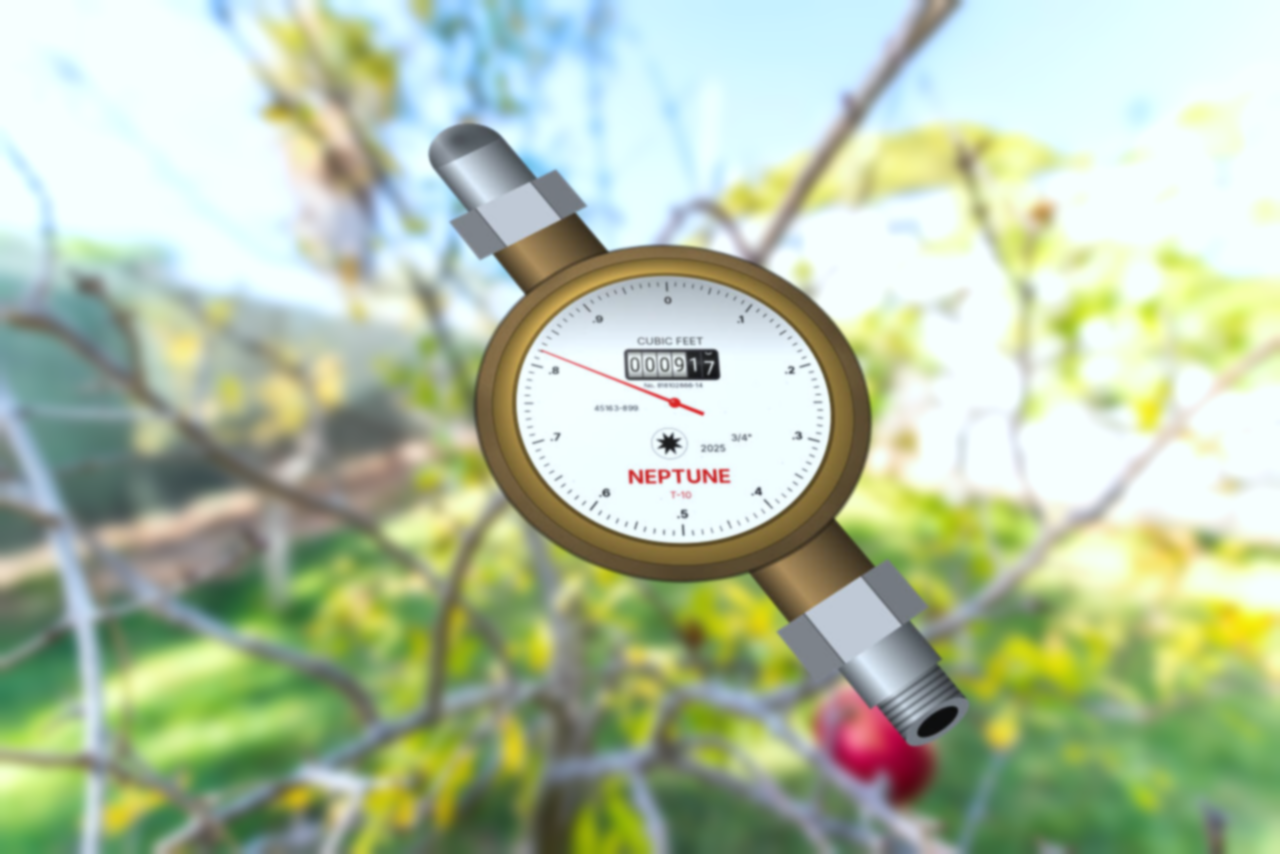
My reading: 916.82 ft³
